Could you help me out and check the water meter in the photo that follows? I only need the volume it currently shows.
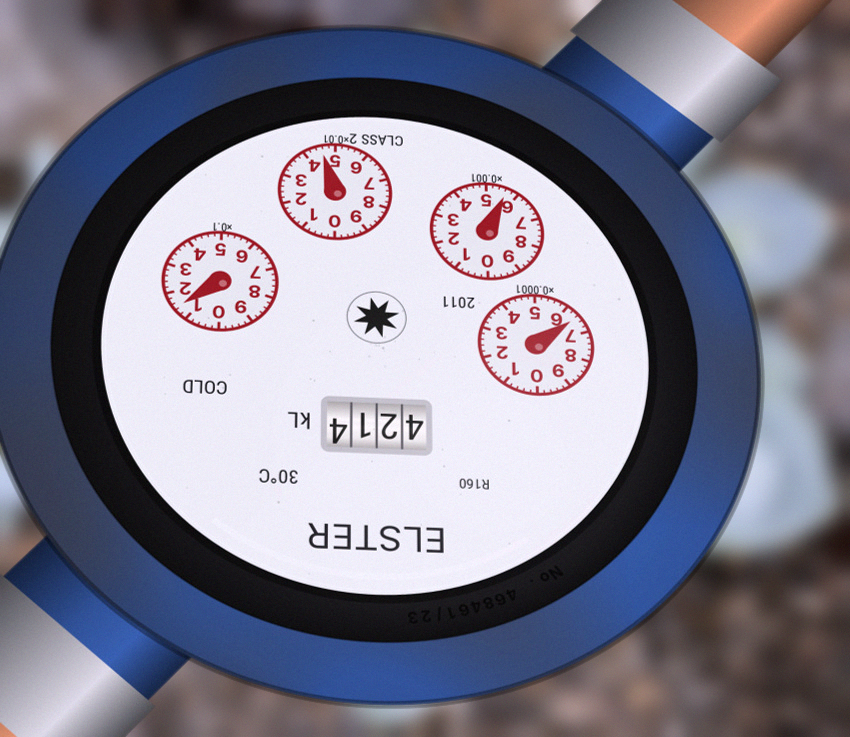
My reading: 4214.1456 kL
